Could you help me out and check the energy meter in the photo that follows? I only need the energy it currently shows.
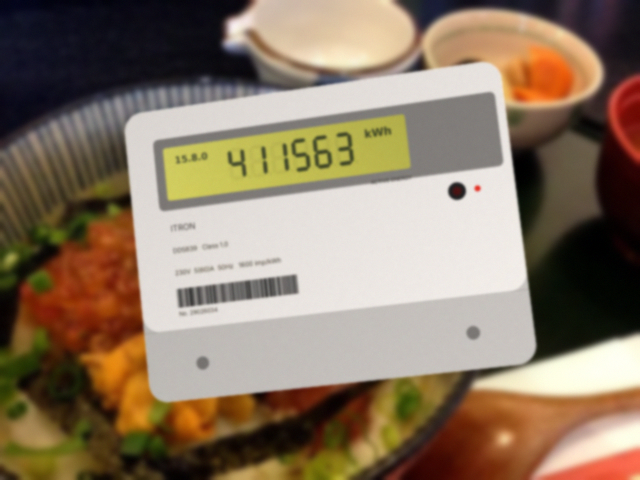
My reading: 411563 kWh
